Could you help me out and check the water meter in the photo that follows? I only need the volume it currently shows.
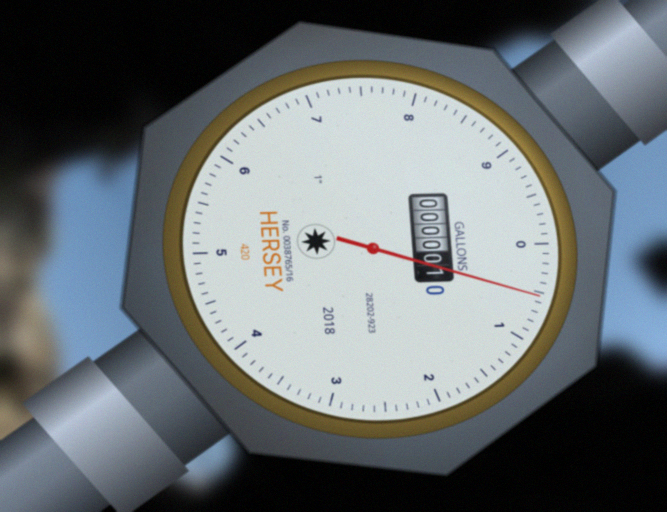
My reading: 10.5 gal
